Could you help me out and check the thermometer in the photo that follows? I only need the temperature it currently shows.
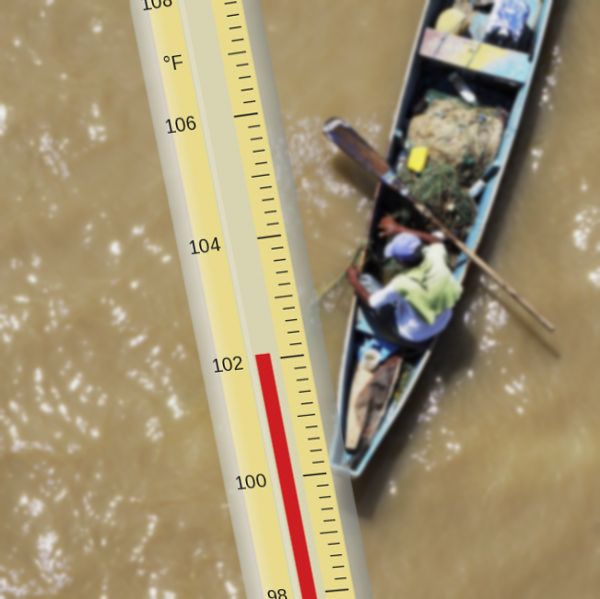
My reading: 102.1 °F
